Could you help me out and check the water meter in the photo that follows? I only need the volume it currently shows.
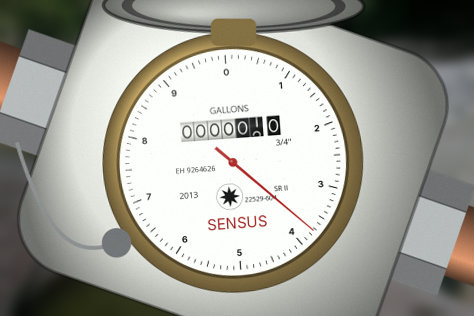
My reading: 13.7 gal
